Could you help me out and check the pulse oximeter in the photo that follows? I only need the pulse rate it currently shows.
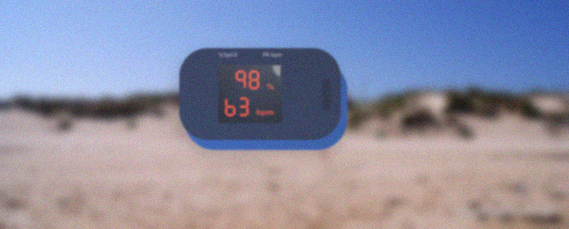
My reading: 63 bpm
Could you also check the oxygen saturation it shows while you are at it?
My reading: 98 %
